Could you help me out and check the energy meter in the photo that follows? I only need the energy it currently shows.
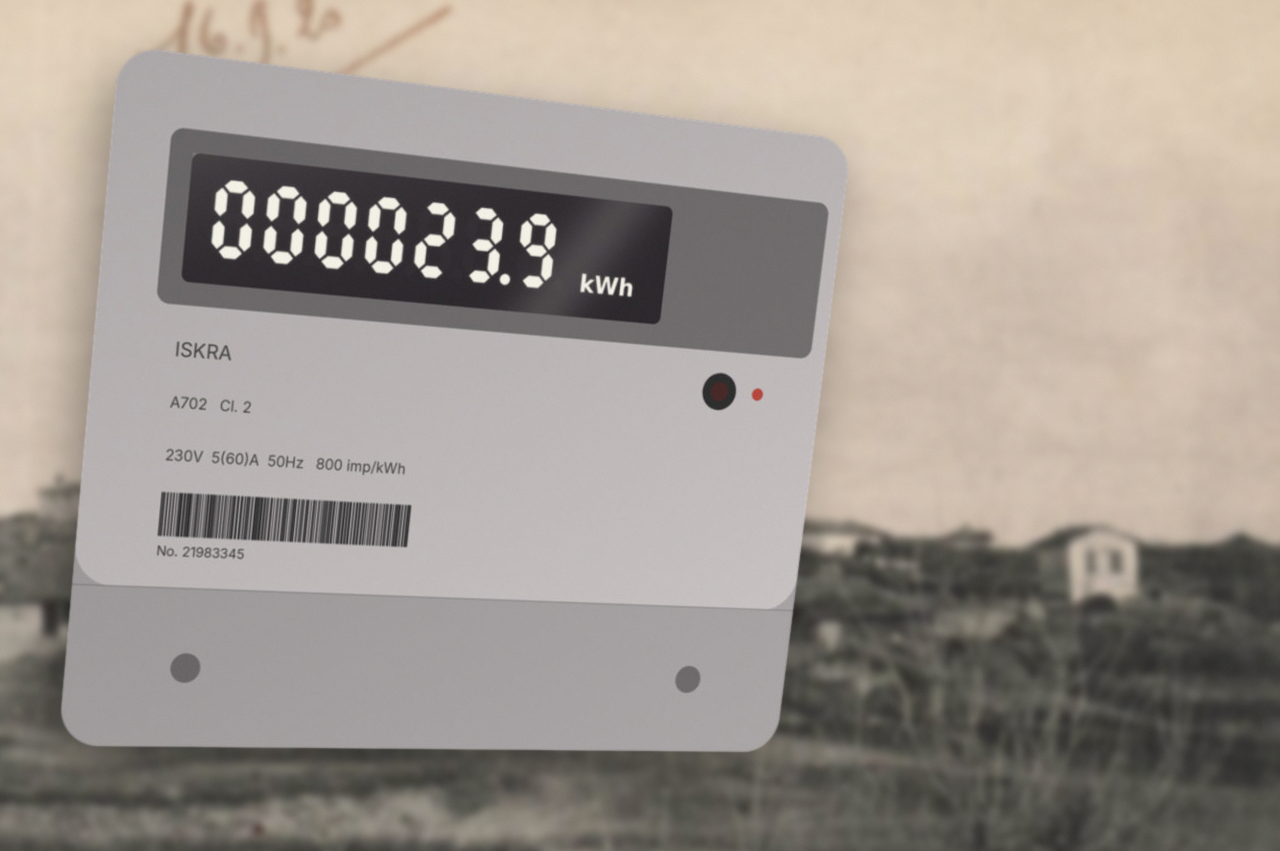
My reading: 23.9 kWh
